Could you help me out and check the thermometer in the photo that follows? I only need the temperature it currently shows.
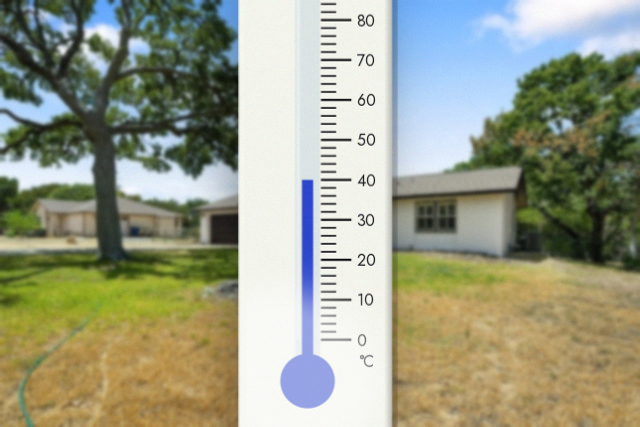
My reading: 40 °C
